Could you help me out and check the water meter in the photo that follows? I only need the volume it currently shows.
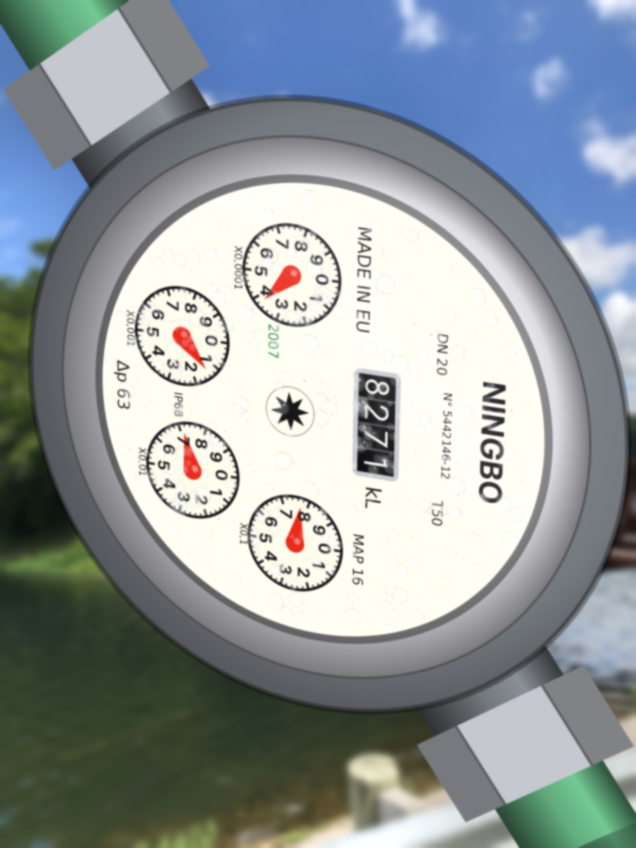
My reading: 8271.7713 kL
